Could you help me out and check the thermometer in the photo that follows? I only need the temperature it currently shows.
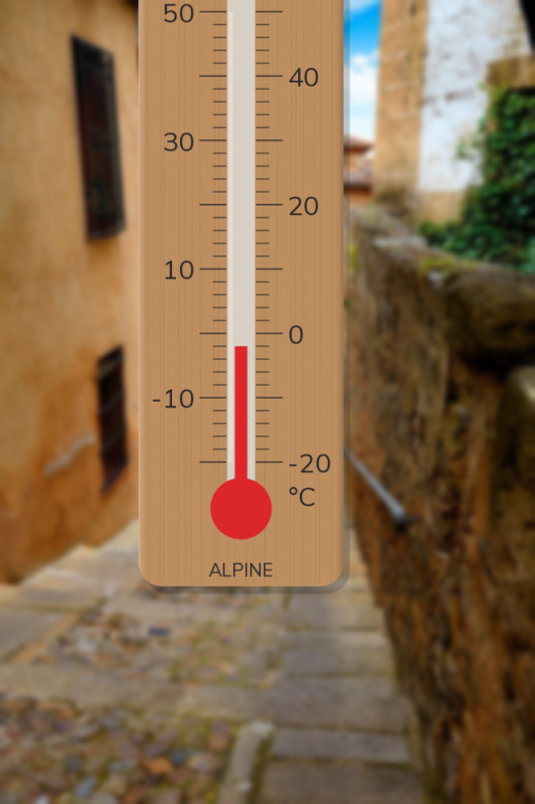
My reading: -2 °C
